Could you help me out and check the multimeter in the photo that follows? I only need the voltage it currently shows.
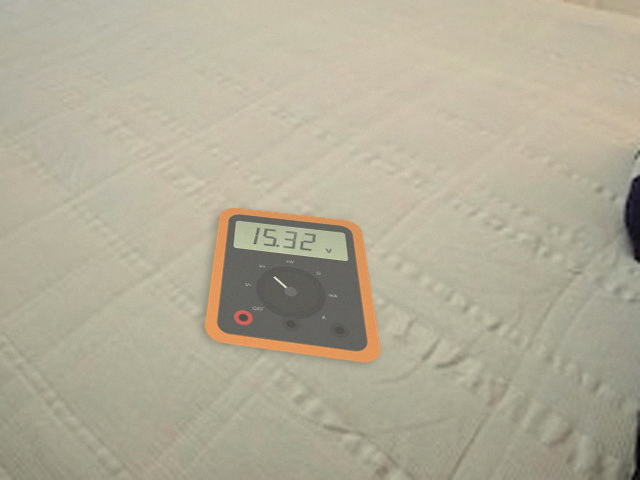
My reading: 15.32 V
